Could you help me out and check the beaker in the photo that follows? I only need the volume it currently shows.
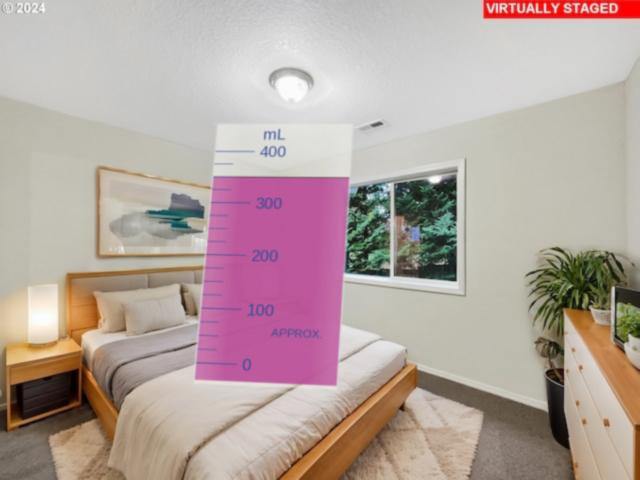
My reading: 350 mL
